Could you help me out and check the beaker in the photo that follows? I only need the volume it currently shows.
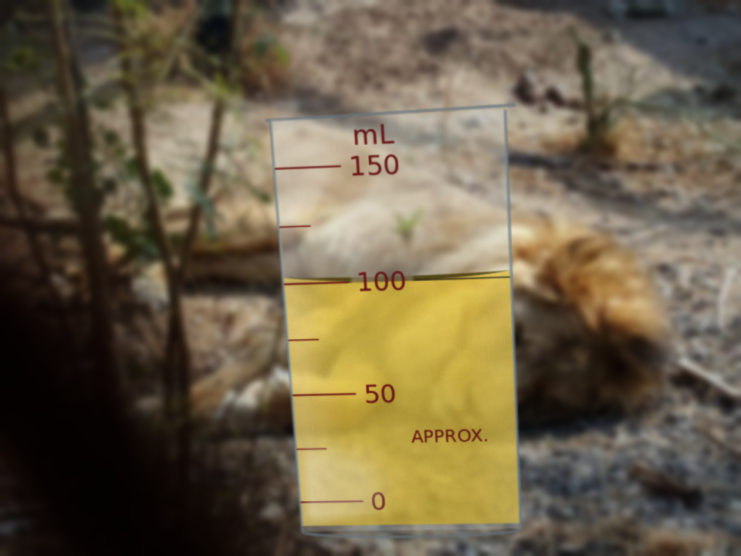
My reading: 100 mL
